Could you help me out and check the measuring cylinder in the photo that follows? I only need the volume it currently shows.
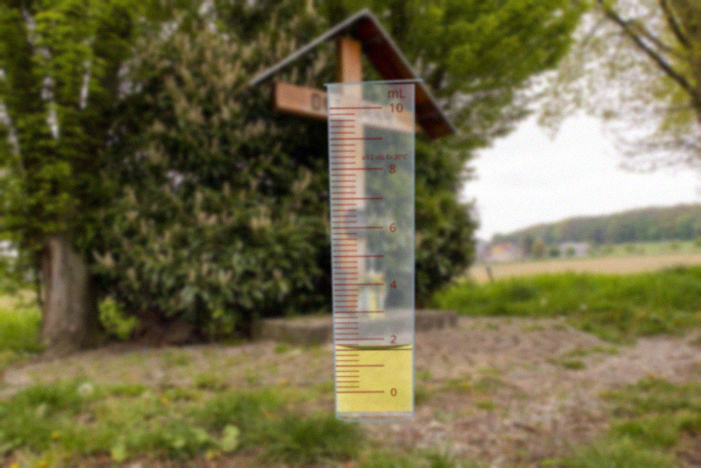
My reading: 1.6 mL
